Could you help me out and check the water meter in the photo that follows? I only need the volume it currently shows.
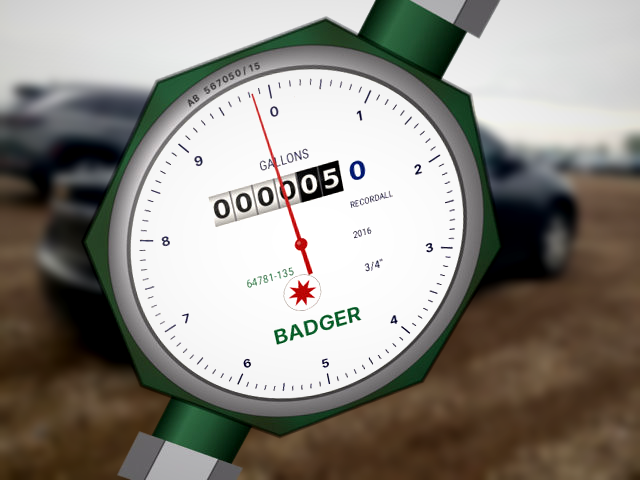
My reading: 49.8 gal
